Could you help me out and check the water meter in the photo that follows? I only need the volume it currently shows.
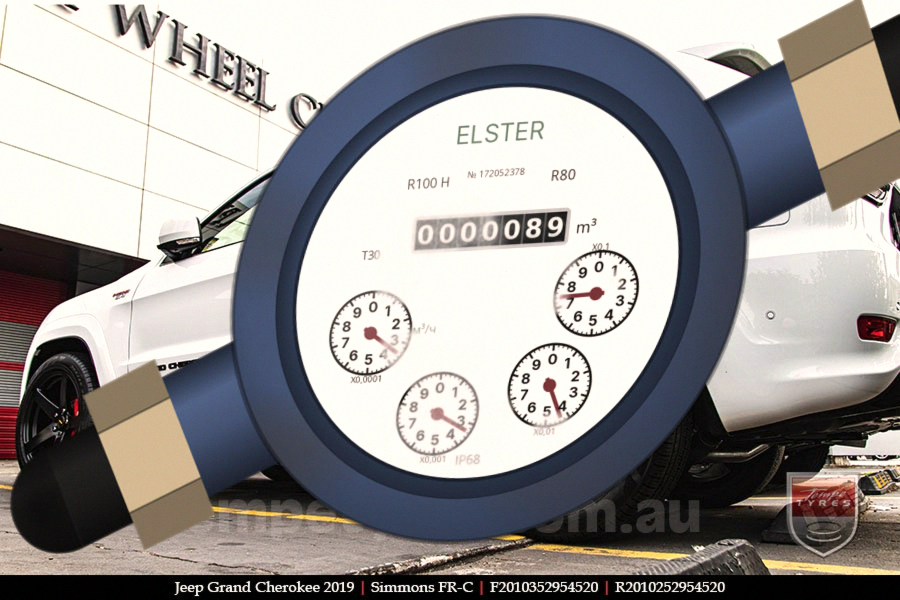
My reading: 89.7433 m³
